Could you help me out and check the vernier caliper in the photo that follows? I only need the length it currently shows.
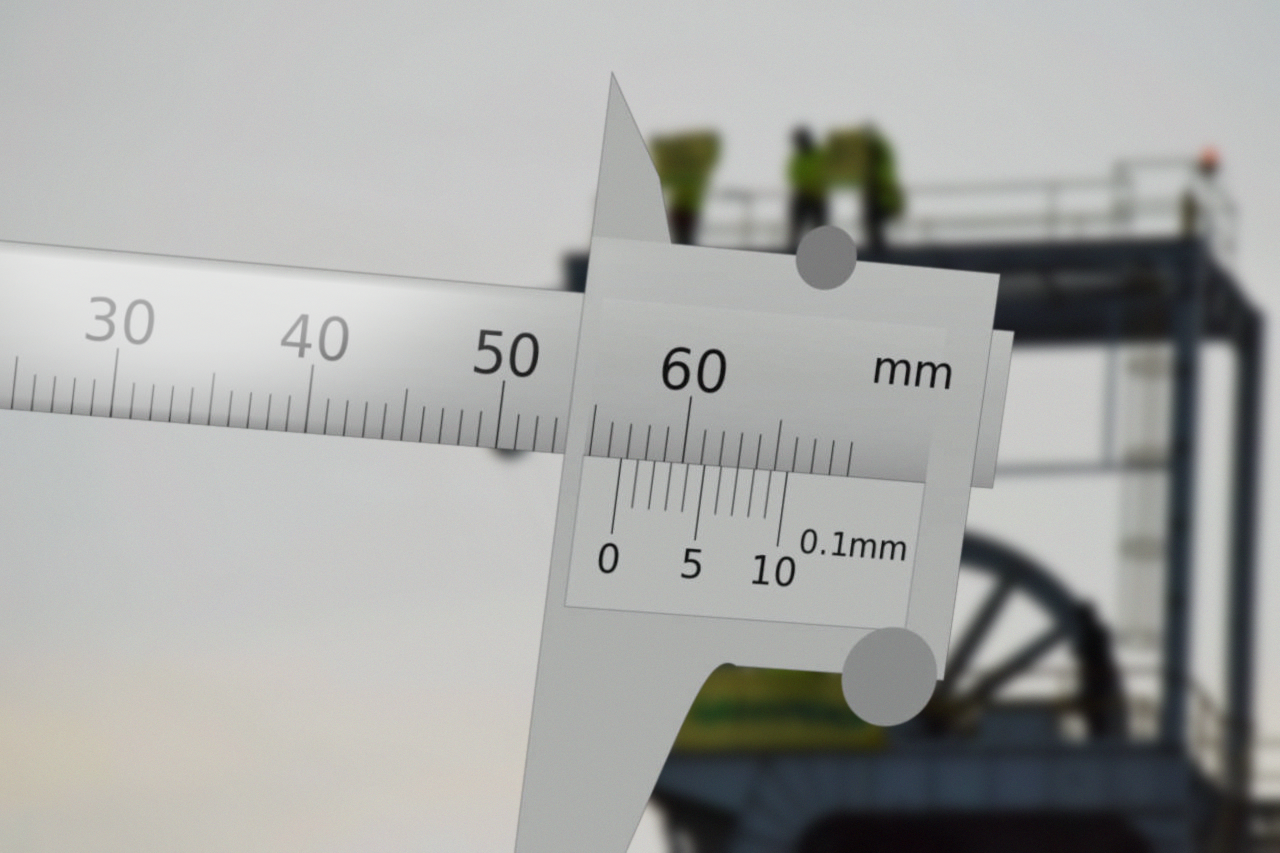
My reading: 56.7 mm
